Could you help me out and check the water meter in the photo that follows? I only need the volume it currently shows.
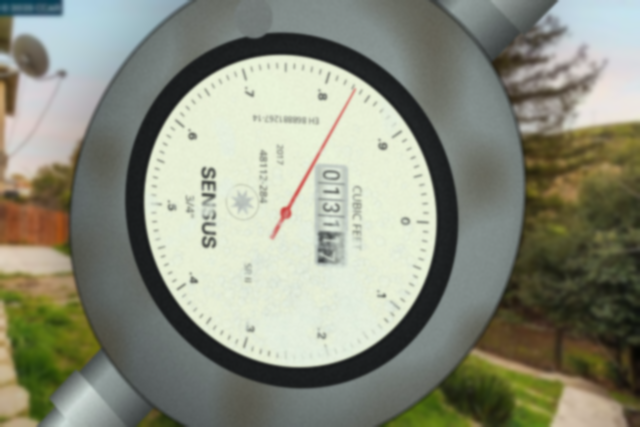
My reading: 13116.83 ft³
